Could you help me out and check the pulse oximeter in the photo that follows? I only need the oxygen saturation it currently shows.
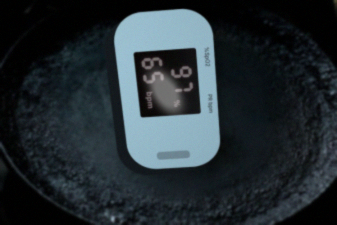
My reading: 97 %
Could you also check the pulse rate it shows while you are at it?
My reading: 65 bpm
